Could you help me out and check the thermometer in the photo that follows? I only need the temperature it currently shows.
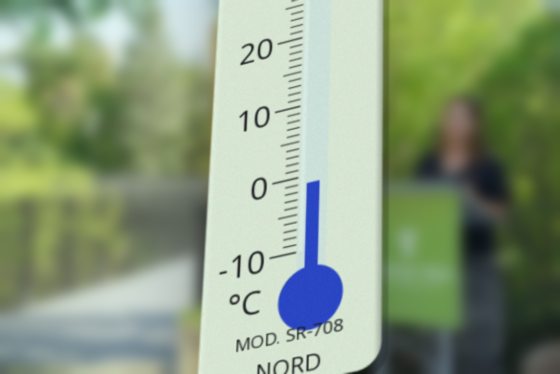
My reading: -1 °C
